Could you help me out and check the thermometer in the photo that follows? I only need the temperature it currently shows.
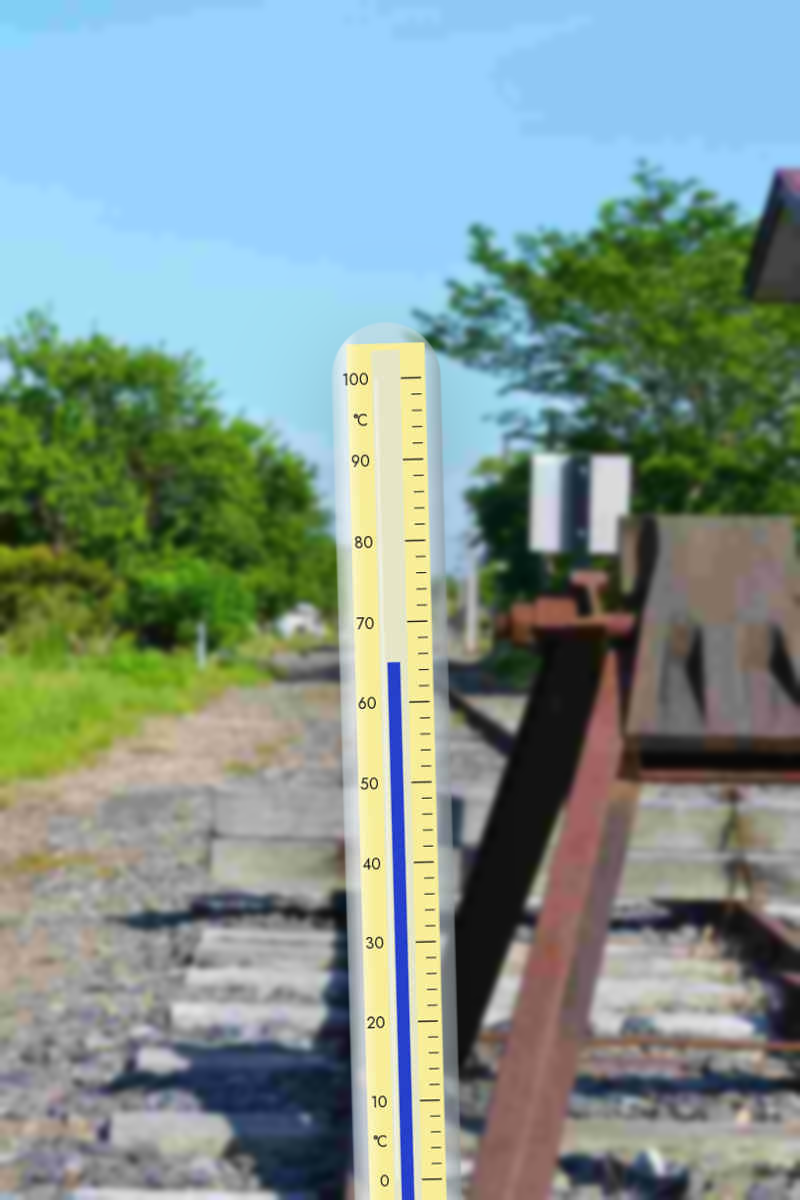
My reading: 65 °C
